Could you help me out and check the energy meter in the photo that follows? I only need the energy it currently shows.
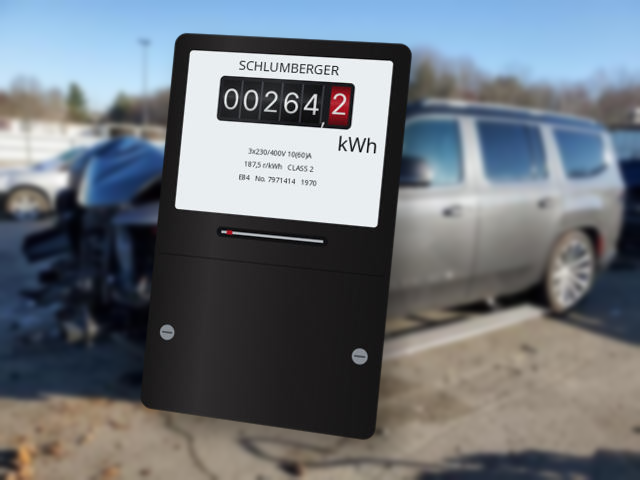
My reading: 264.2 kWh
